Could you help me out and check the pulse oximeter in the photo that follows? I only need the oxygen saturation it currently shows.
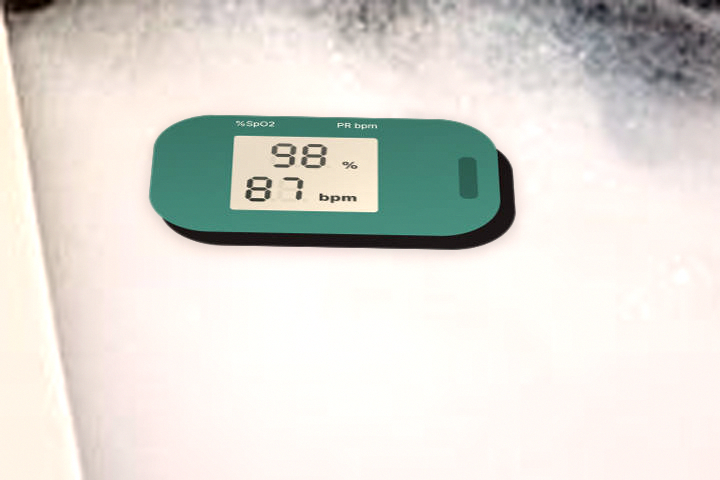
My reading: 98 %
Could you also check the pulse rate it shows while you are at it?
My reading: 87 bpm
